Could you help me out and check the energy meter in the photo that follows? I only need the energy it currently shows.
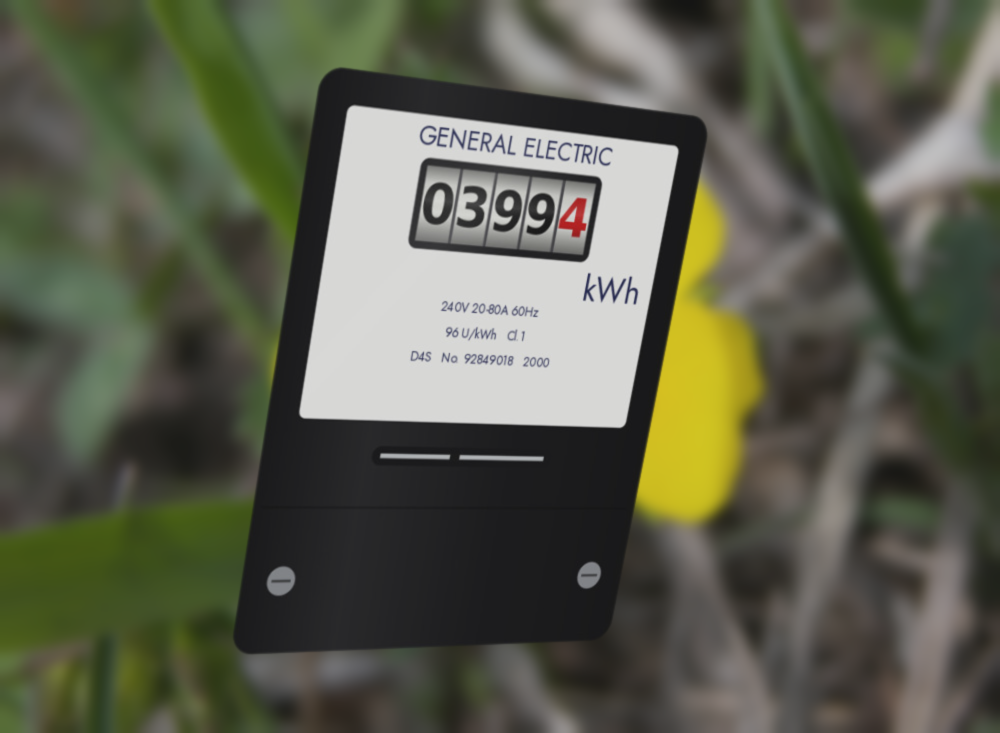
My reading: 399.4 kWh
